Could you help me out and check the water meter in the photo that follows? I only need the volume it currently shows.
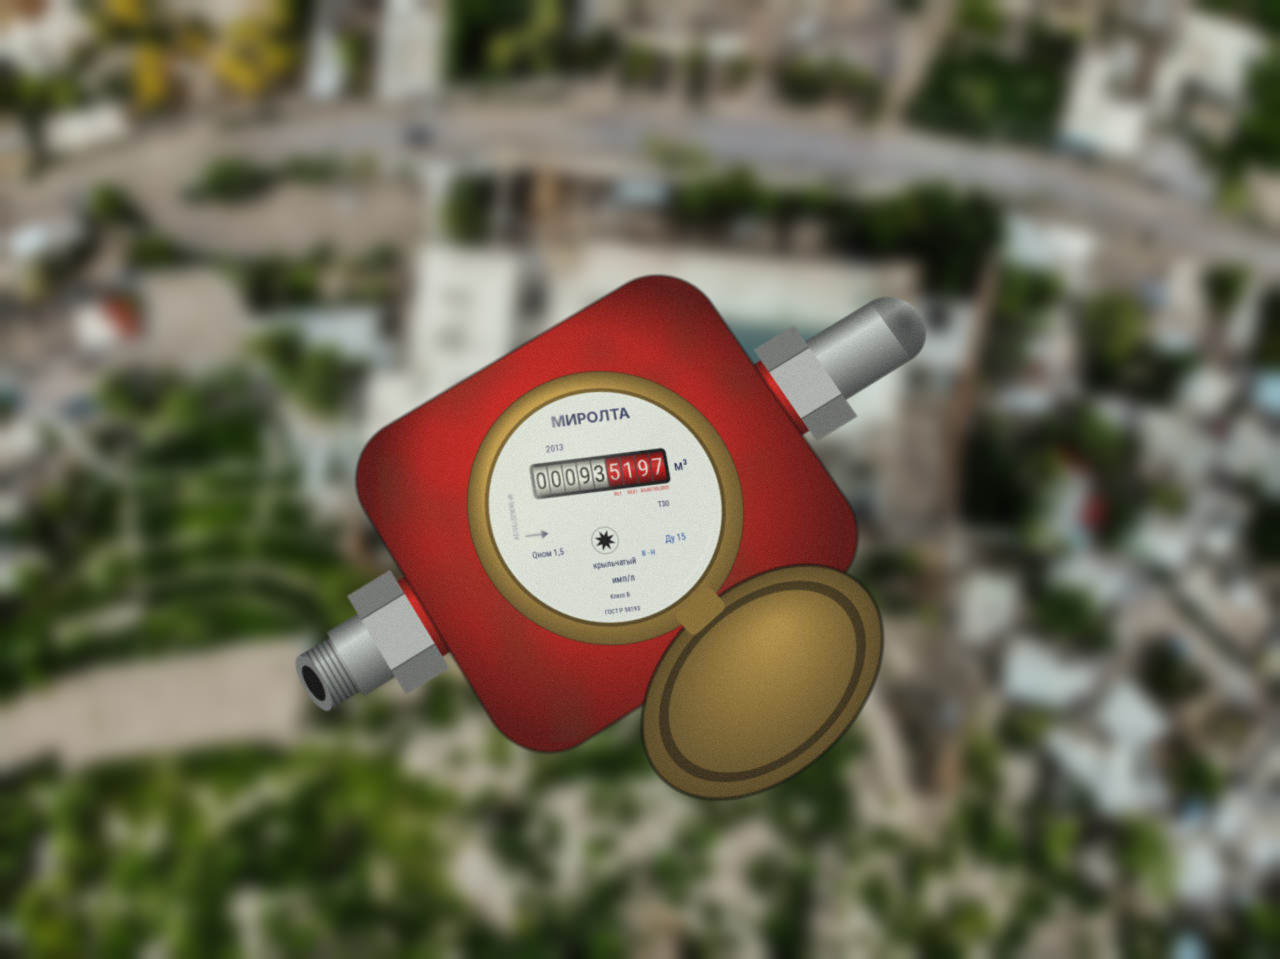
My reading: 93.5197 m³
